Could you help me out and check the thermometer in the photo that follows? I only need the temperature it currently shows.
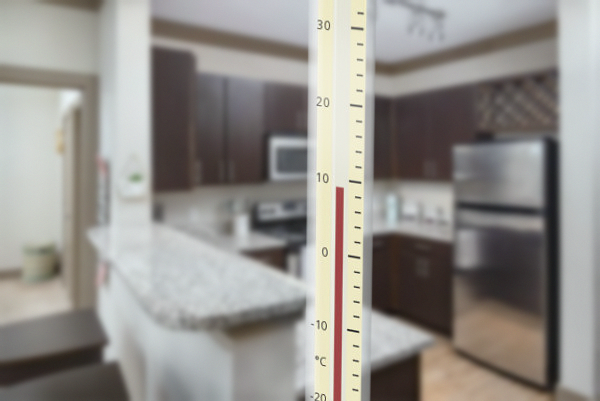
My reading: 9 °C
